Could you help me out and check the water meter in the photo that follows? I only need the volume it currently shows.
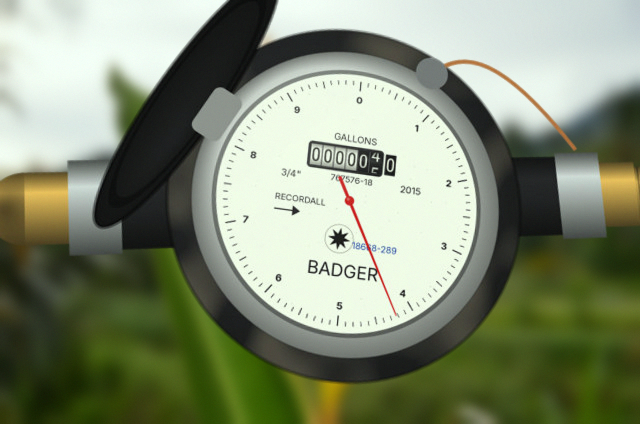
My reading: 44.2 gal
